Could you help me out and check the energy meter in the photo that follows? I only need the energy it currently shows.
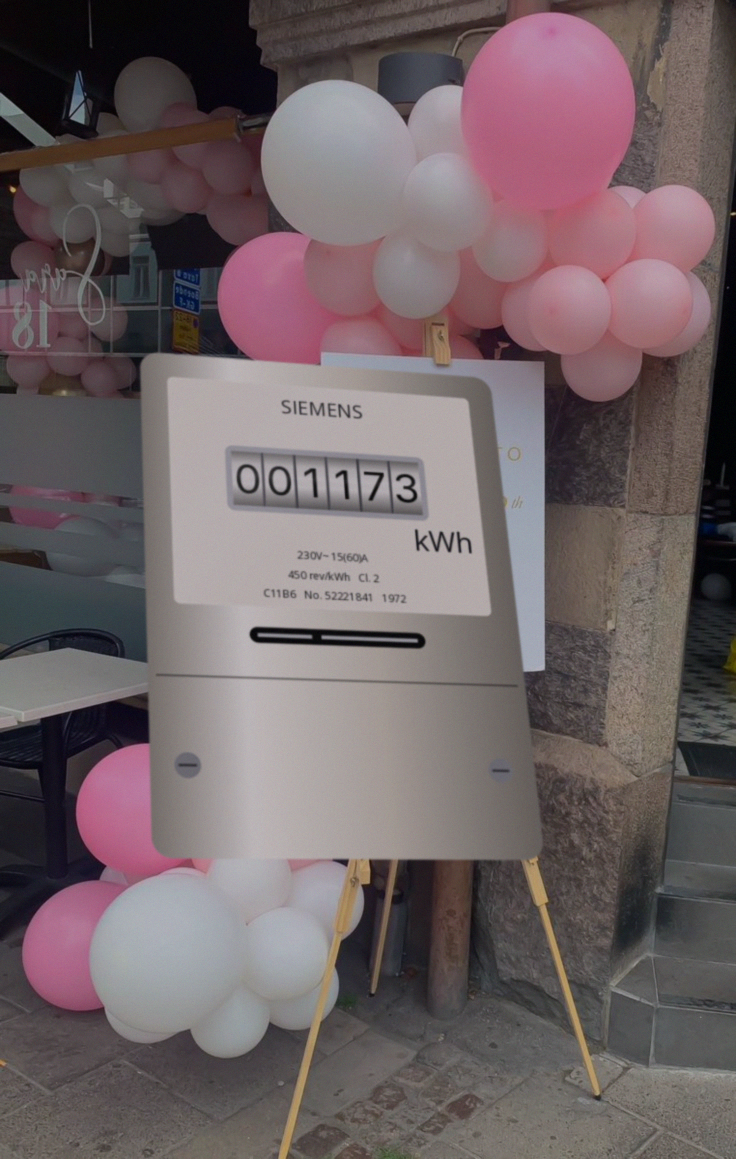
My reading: 1173 kWh
